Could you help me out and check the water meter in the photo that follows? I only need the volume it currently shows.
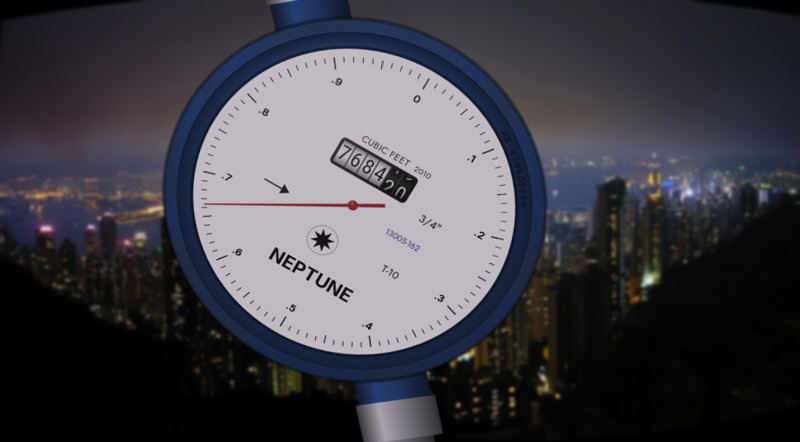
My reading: 768419.66 ft³
